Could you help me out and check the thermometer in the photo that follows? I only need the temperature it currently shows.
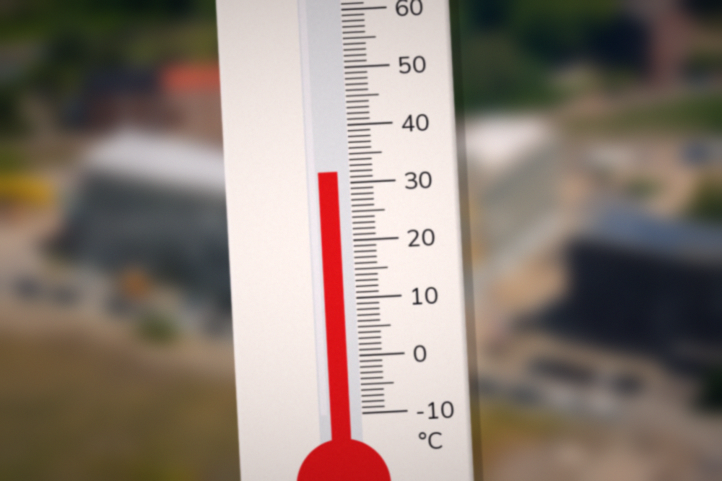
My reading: 32 °C
